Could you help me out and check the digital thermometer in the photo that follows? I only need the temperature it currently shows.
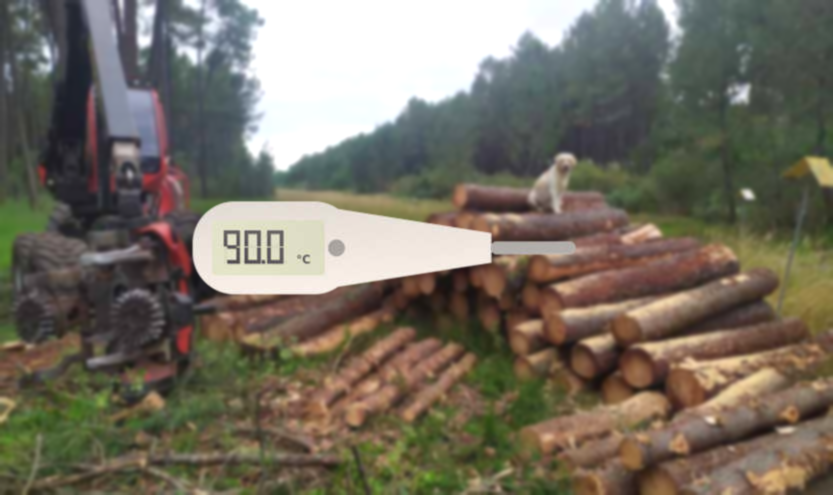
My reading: 90.0 °C
